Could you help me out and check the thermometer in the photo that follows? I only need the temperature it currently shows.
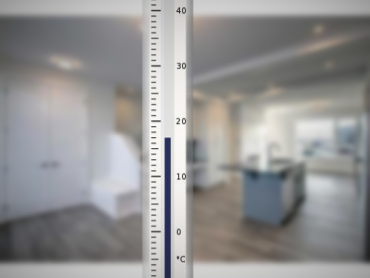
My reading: 17 °C
